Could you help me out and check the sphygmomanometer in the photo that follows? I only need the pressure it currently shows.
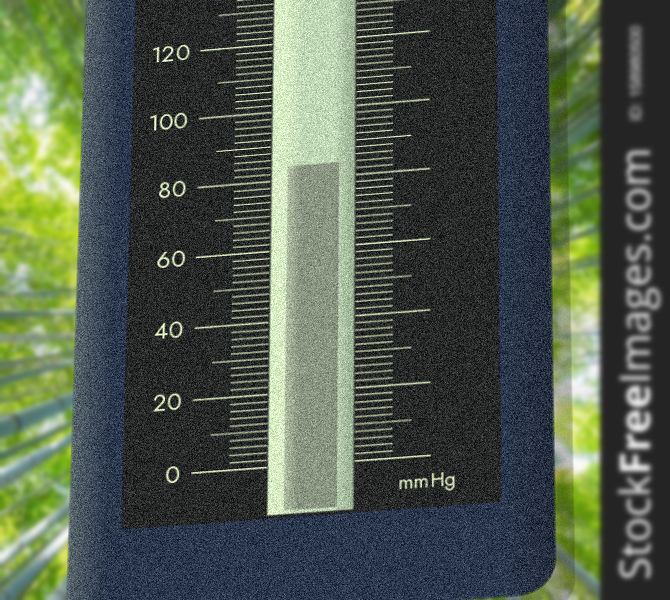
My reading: 84 mmHg
